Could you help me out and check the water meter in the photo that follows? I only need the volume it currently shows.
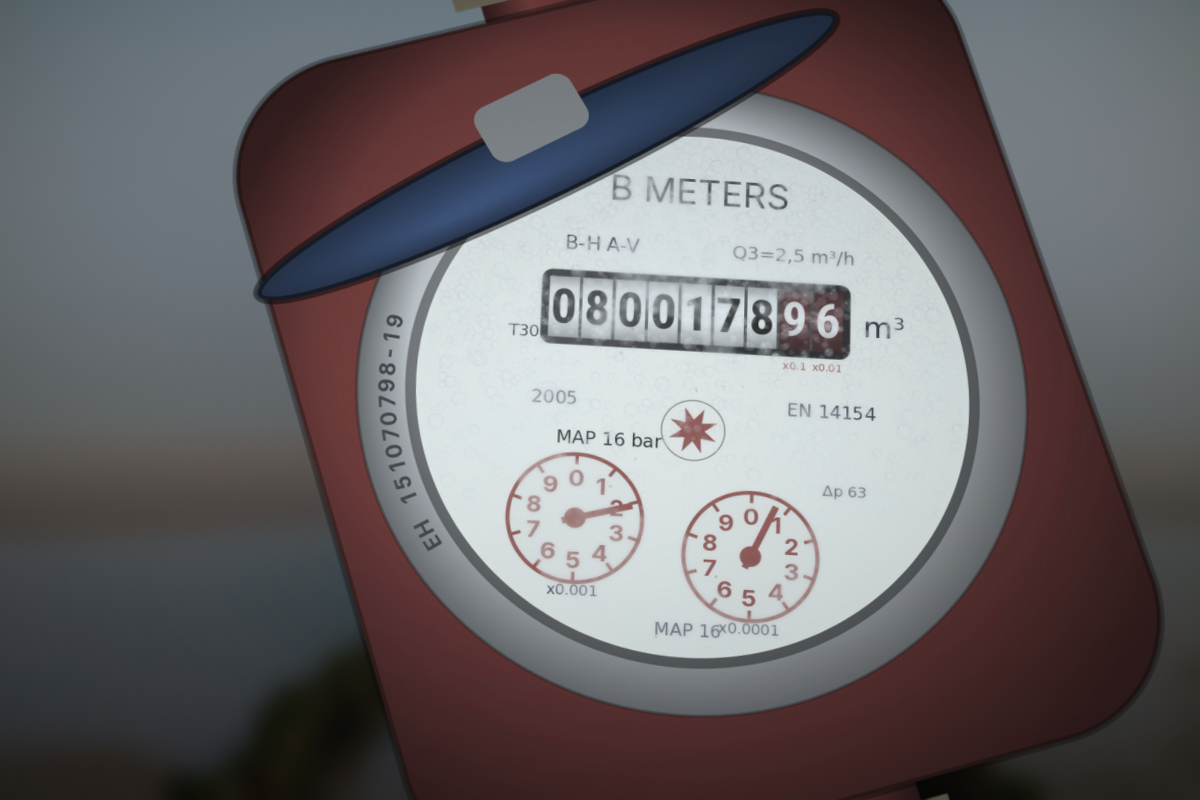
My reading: 800178.9620 m³
